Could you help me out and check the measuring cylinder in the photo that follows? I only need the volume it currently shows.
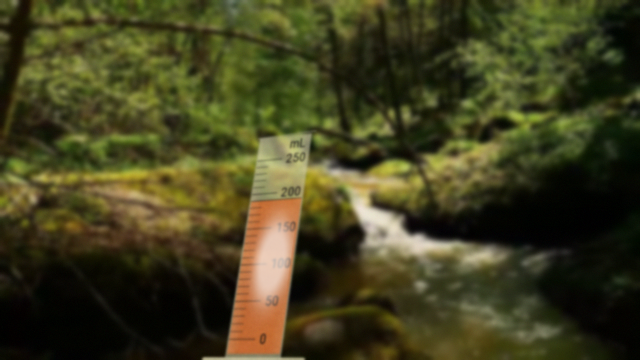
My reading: 190 mL
